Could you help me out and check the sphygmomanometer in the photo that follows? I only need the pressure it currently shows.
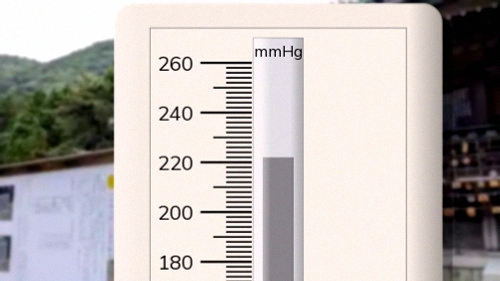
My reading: 222 mmHg
